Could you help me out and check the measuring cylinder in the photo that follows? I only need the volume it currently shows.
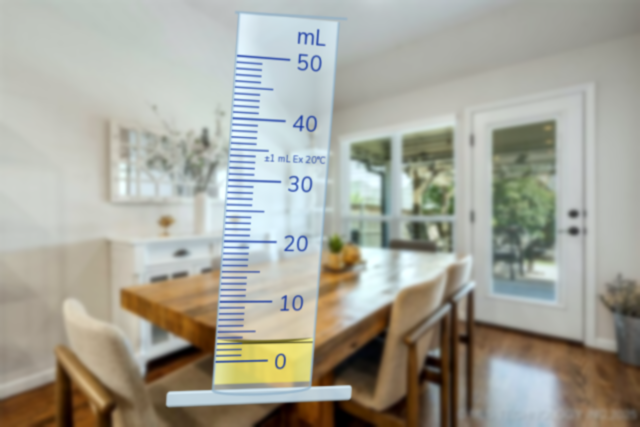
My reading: 3 mL
